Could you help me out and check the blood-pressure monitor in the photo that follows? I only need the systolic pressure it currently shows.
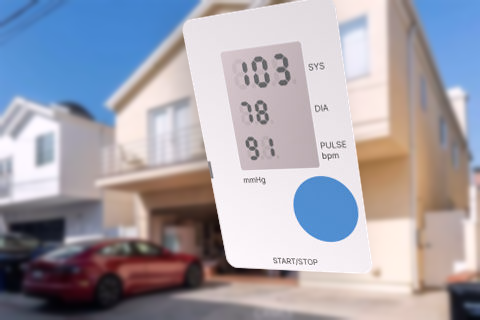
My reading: 103 mmHg
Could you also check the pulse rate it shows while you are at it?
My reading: 91 bpm
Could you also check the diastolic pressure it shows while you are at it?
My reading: 78 mmHg
